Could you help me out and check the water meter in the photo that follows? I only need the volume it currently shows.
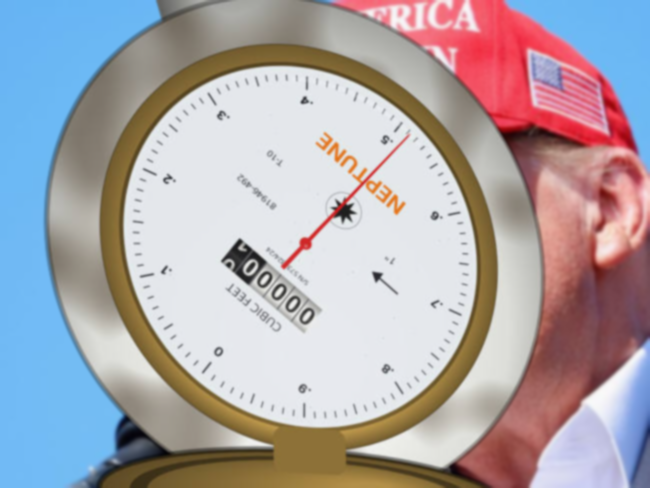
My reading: 0.51 ft³
